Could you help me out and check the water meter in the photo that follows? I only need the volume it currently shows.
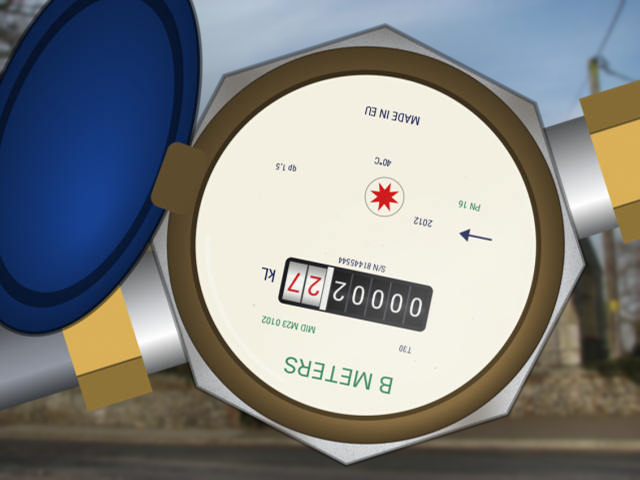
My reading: 2.27 kL
